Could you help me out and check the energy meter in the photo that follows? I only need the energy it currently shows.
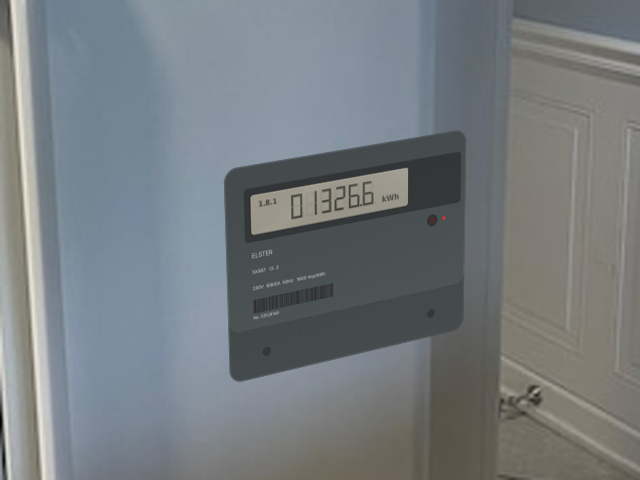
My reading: 1326.6 kWh
